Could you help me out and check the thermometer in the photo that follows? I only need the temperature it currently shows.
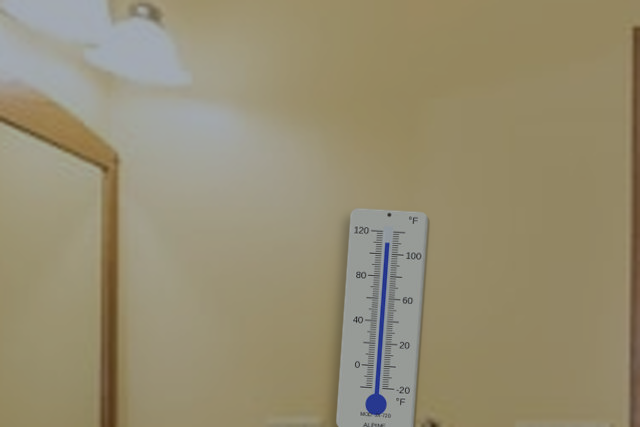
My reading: 110 °F
